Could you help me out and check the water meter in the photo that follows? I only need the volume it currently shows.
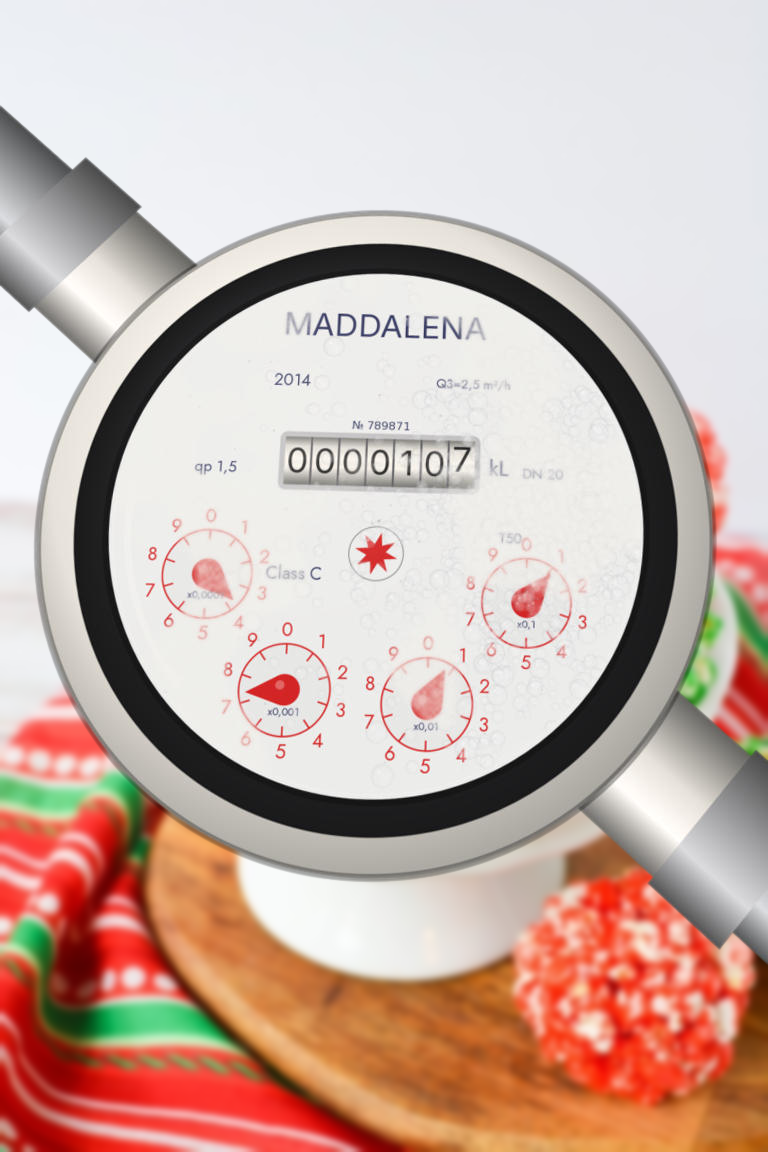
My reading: 107.1073 kL
